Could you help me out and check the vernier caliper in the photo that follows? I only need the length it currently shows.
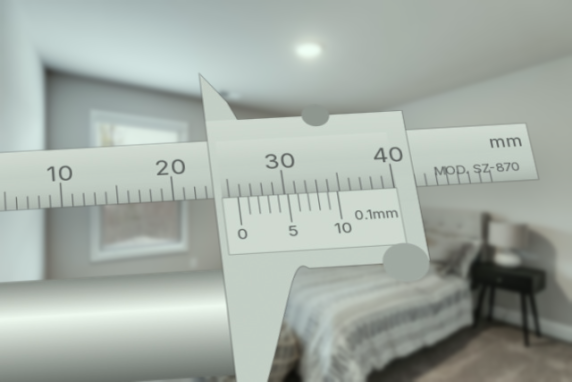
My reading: 25.8 mm
